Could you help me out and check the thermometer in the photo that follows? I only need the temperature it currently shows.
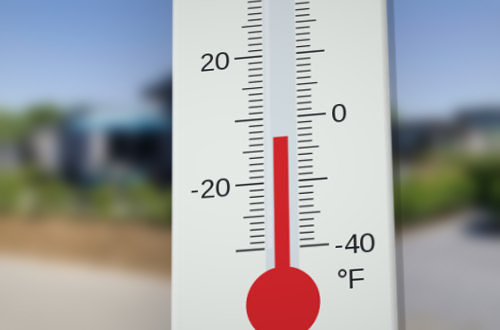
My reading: -6 °F
